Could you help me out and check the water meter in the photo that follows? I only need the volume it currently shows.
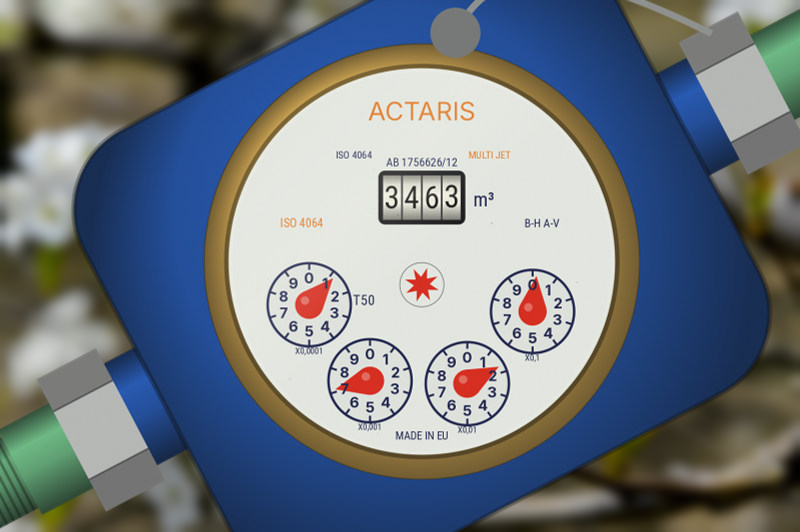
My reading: 3463.0171 m³
